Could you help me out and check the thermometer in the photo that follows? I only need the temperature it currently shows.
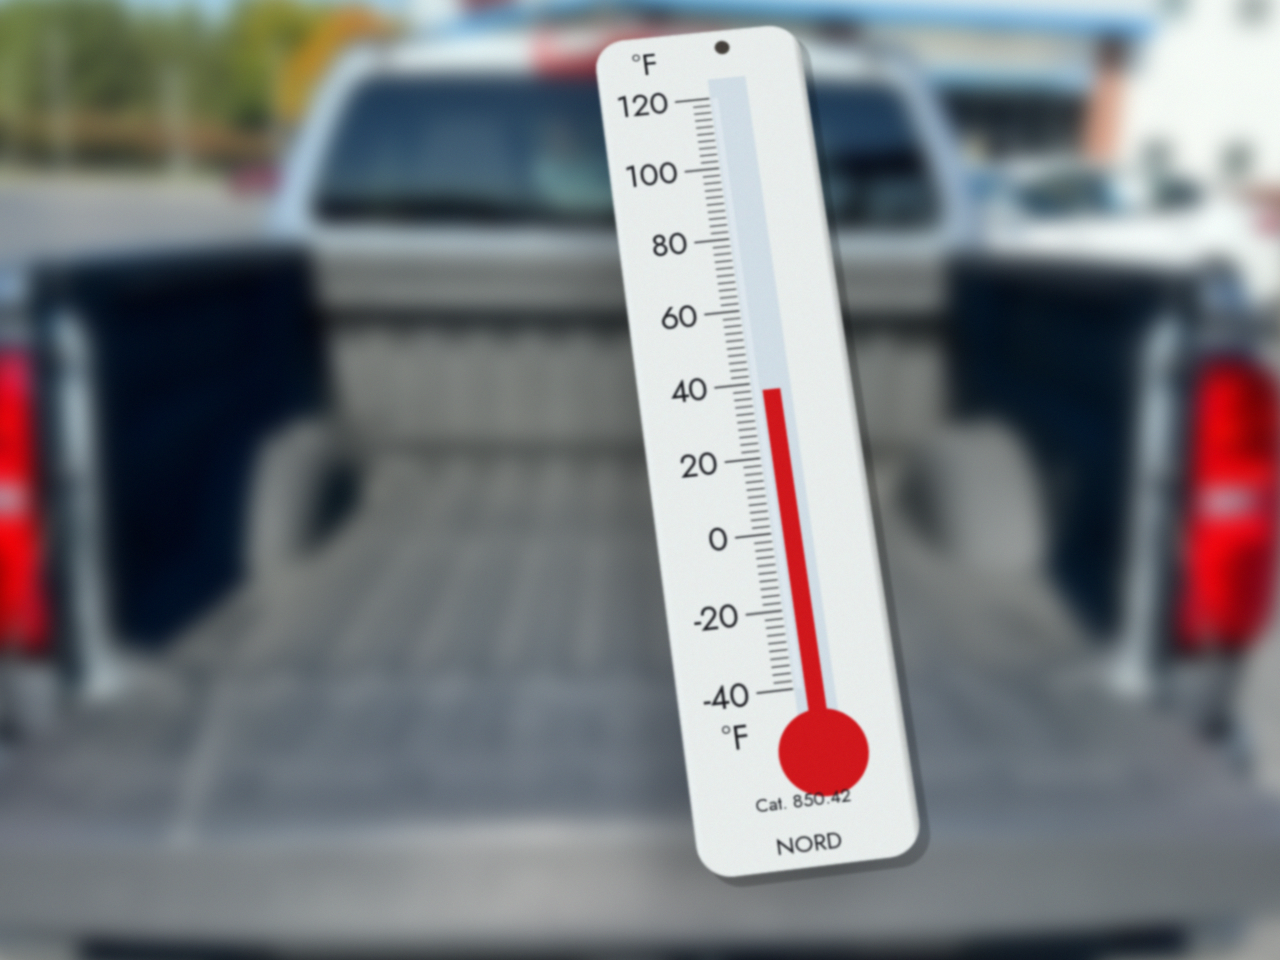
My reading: 38 °F
